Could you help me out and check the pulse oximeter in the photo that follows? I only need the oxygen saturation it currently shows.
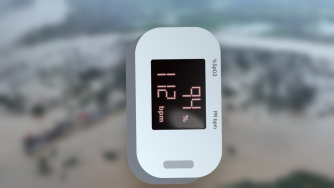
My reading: 94 %
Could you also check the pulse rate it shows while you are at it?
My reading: 112 bpm
